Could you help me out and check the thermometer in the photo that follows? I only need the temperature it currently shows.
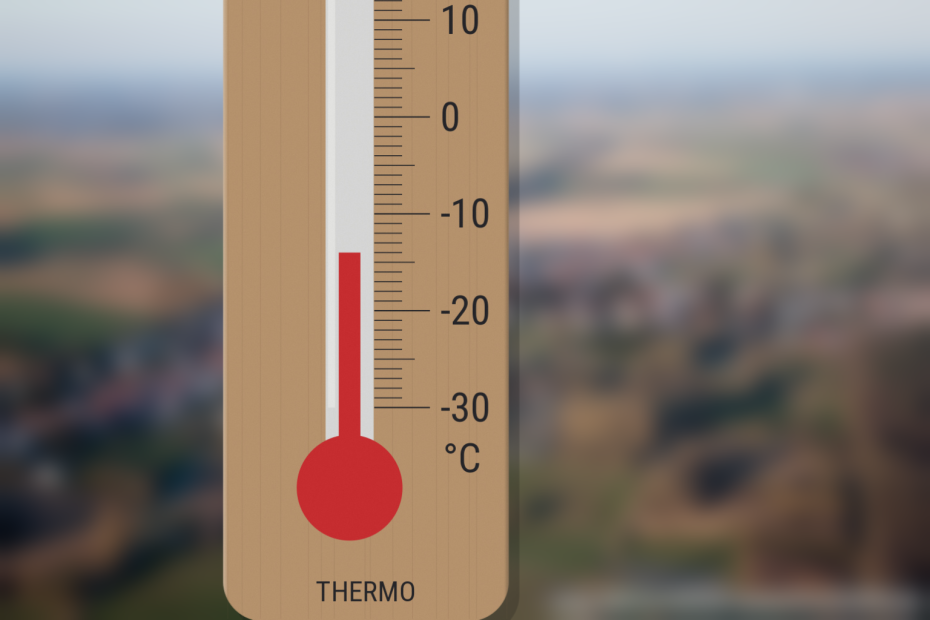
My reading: -14 °C
